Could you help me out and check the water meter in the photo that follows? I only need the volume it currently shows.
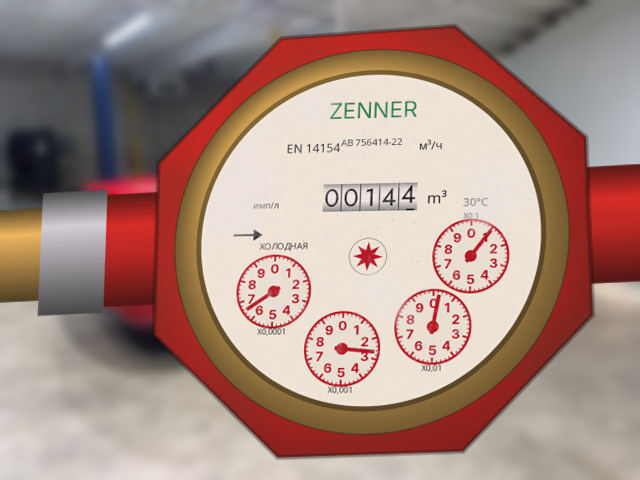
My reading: 144.1026 m³
